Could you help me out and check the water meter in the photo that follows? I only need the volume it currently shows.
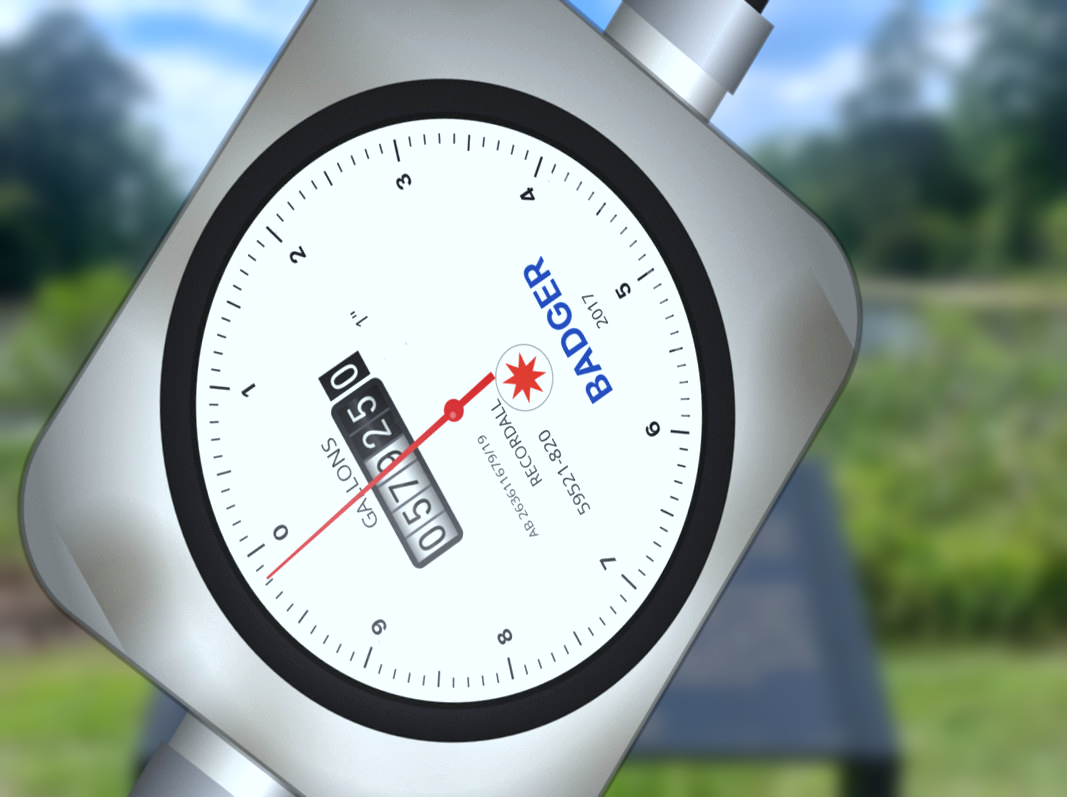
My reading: 579249.8 gal
